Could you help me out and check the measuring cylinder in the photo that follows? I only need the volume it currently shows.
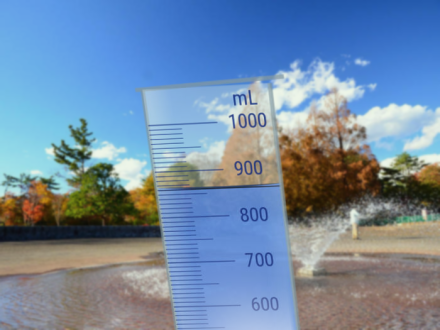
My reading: 860 mL
